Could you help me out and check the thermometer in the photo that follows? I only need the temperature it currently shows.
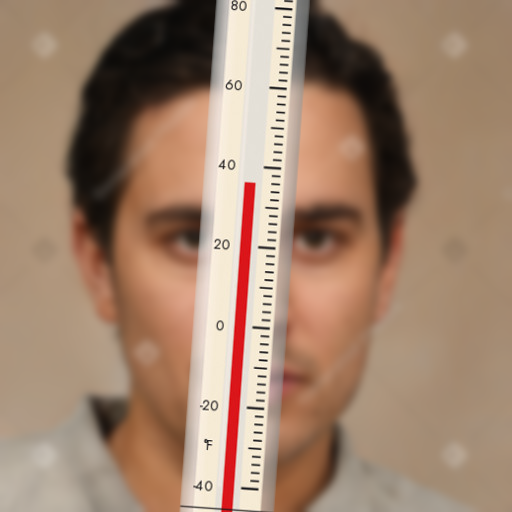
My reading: 36 °F
